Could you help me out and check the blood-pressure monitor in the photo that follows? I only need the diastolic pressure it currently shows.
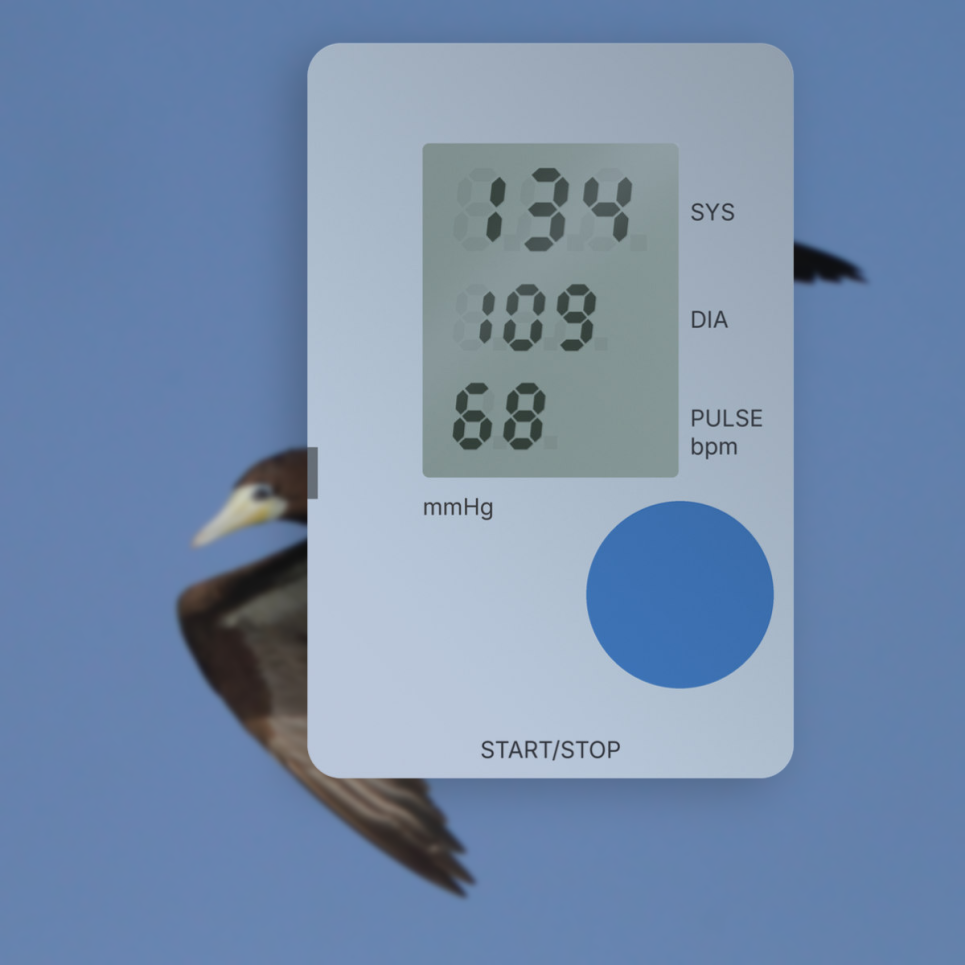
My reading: 109 mmHg
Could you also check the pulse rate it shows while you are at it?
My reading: 68 bpm
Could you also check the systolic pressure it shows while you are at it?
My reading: 134 mmHg
